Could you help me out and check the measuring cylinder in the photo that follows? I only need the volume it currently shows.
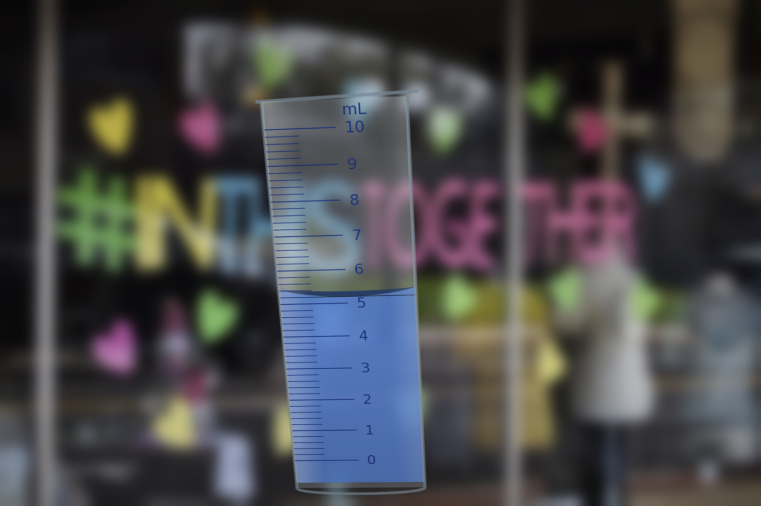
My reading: 5.2 mL
